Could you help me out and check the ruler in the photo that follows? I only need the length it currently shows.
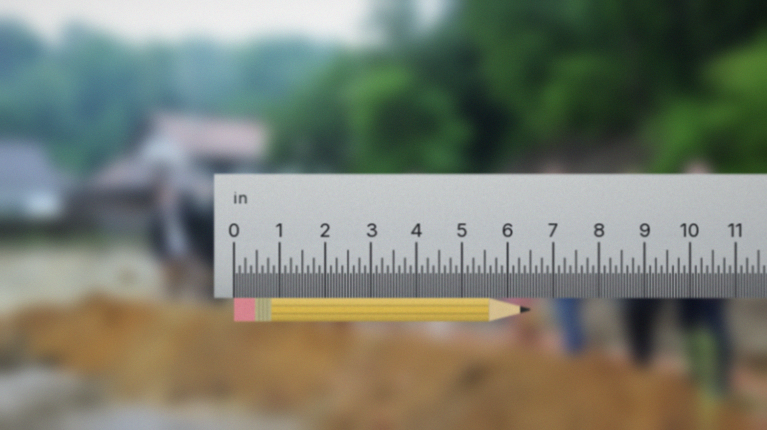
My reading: 6.5 in
